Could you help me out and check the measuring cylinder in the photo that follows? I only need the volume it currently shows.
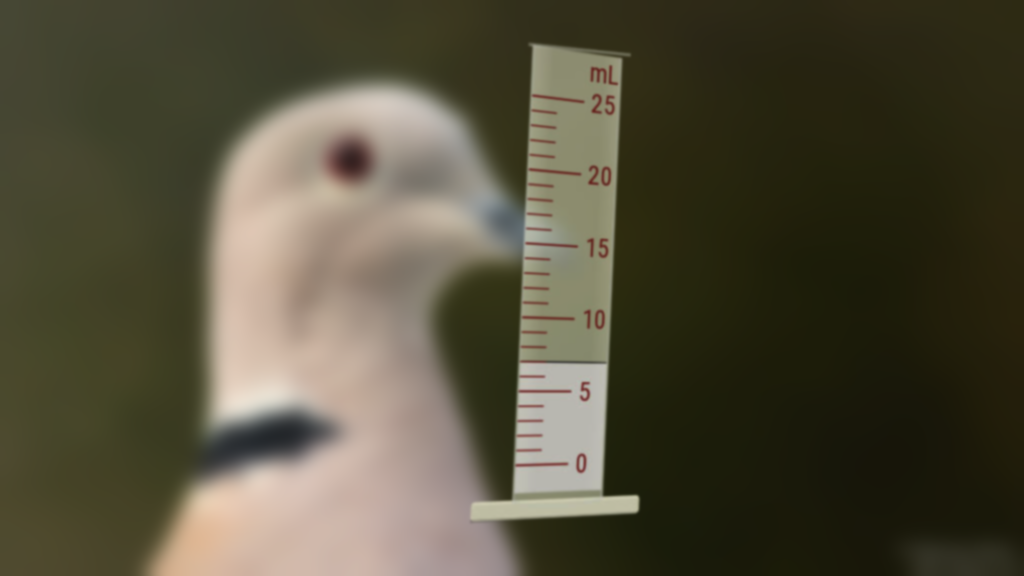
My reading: 7 mL
